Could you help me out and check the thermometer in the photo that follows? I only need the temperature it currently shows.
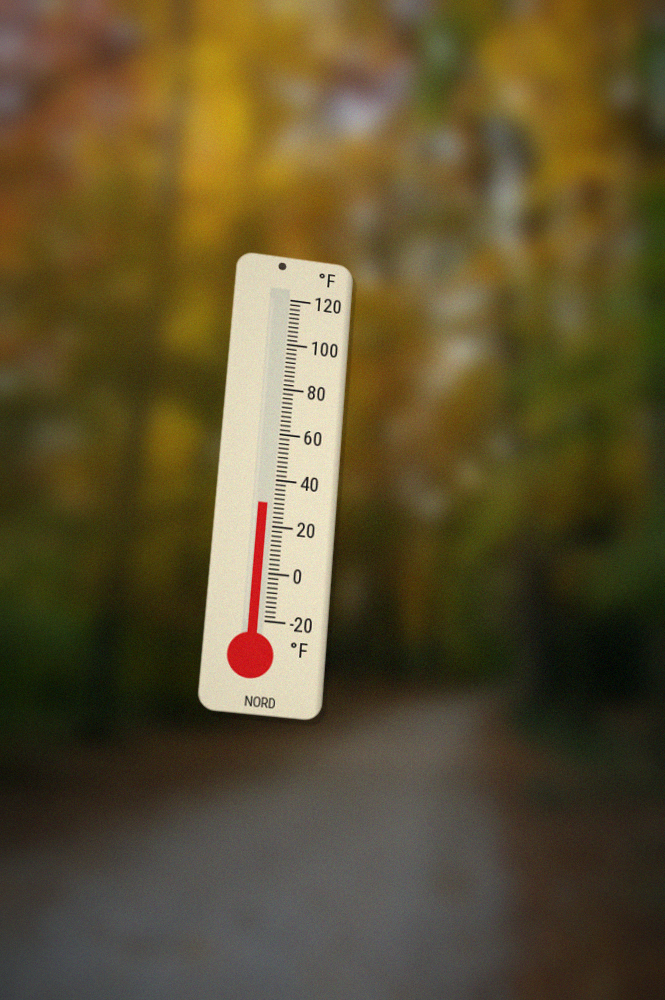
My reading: 30 °F
